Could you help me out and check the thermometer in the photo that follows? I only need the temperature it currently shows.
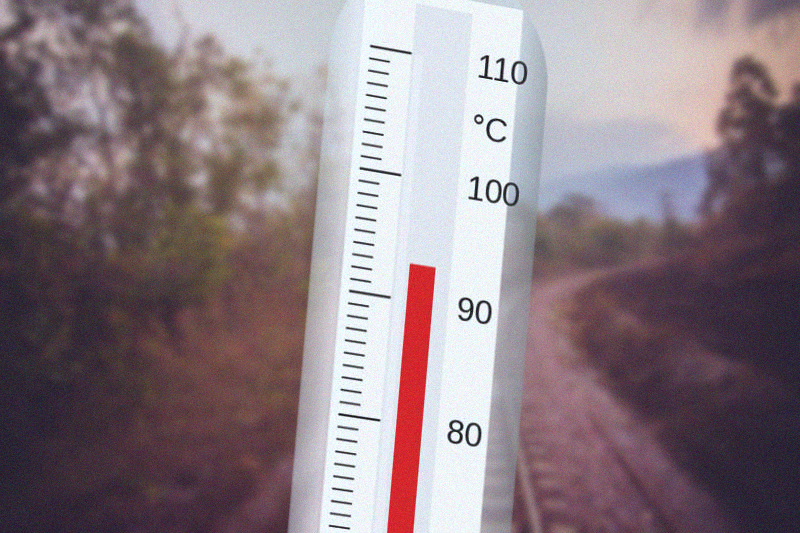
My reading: 93 °C
